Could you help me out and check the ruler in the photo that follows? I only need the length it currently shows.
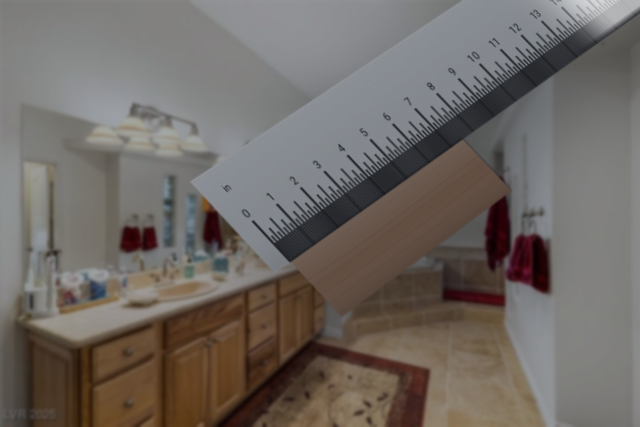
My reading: 7.5 in
